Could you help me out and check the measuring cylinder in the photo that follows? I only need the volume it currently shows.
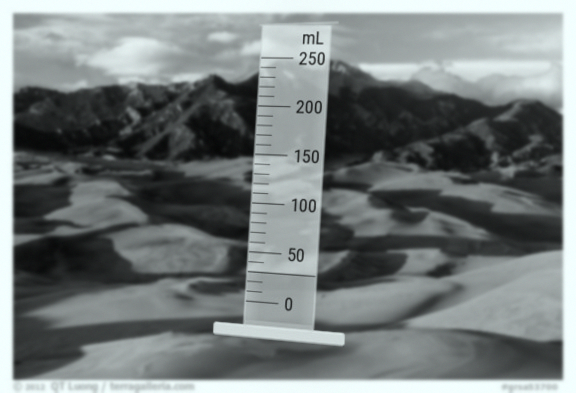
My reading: 30 mL
